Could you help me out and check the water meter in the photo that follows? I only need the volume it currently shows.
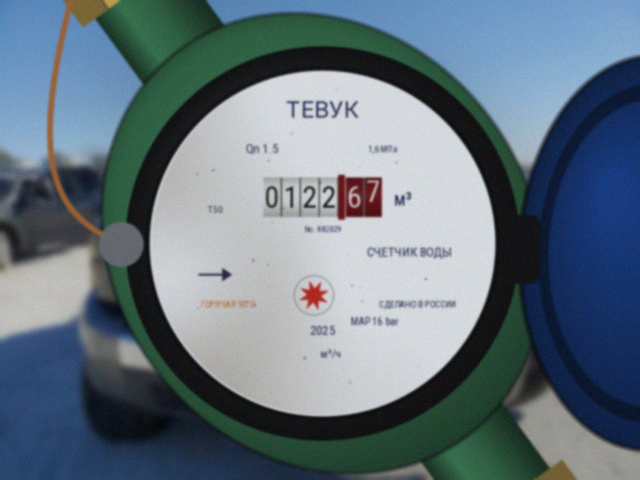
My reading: 122.67 m³
